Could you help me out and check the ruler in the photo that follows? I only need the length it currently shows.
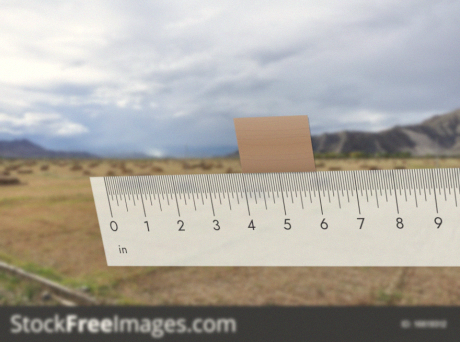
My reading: 2 in
